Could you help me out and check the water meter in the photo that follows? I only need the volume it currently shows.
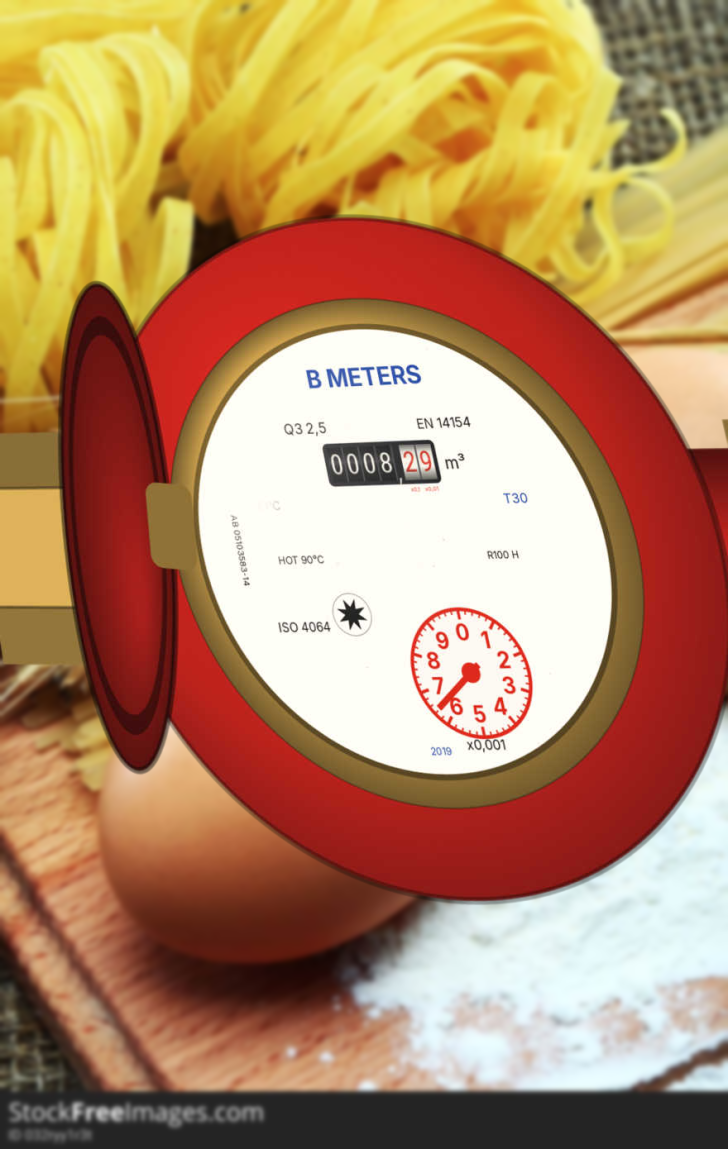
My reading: 8.296 m³
